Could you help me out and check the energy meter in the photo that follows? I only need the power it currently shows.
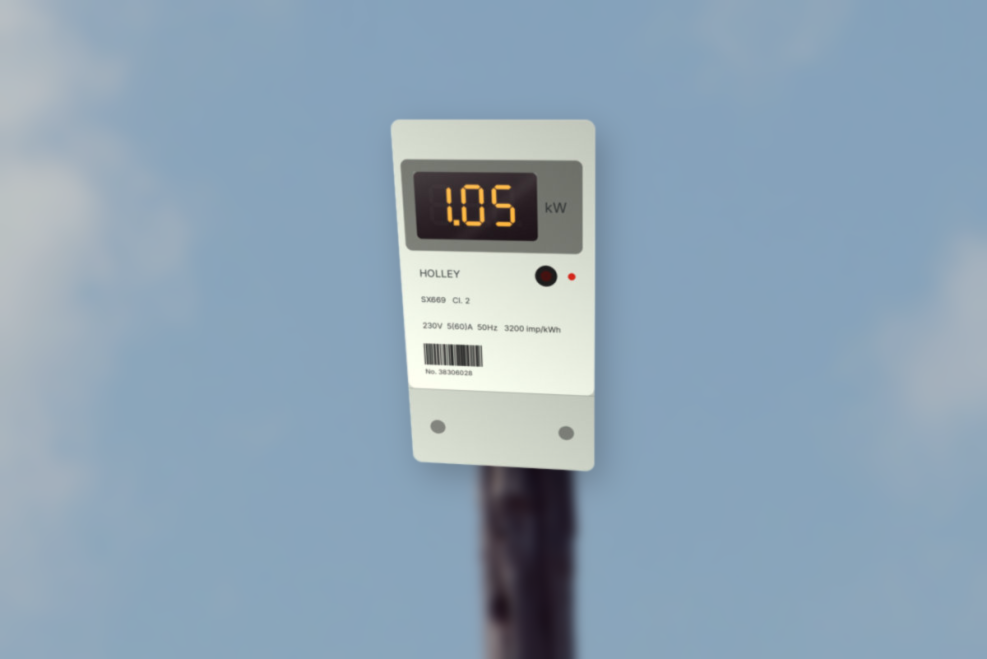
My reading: 1.05 kW
